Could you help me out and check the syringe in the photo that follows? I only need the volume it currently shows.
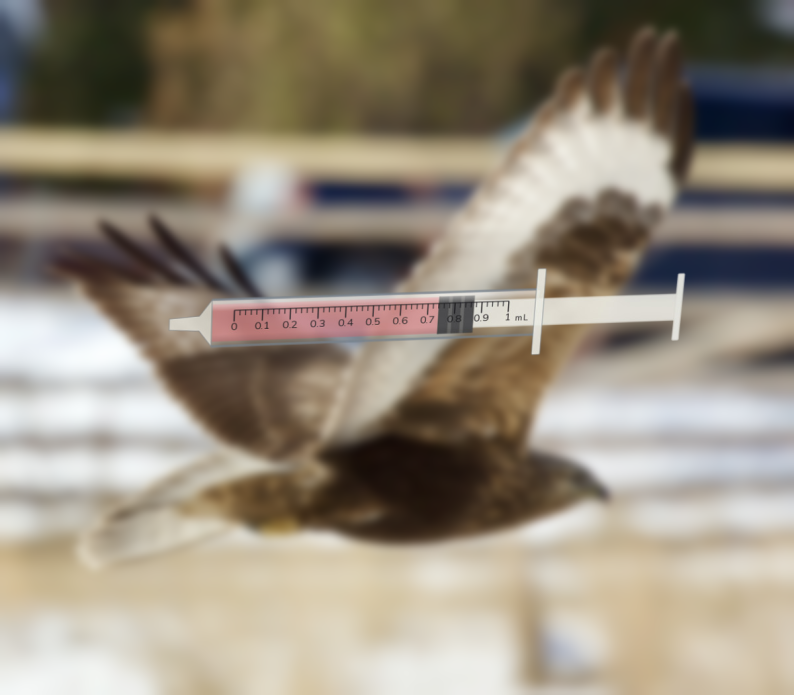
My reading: 0.74 mL
